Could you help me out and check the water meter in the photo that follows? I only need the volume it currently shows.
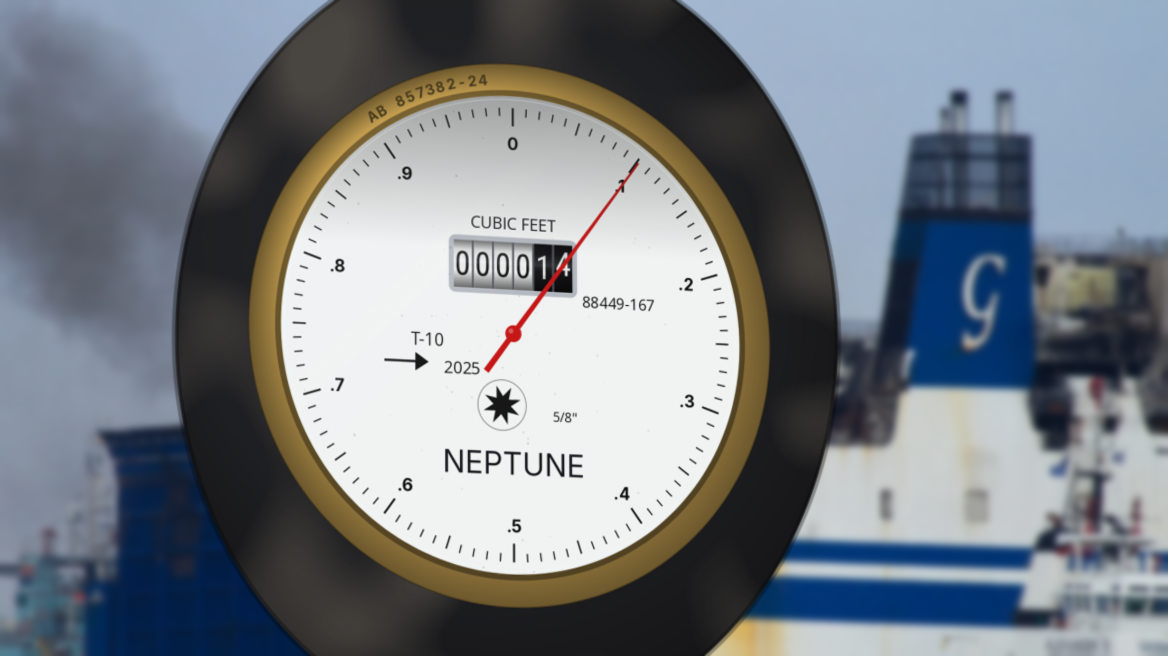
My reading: 14.10 ft³
